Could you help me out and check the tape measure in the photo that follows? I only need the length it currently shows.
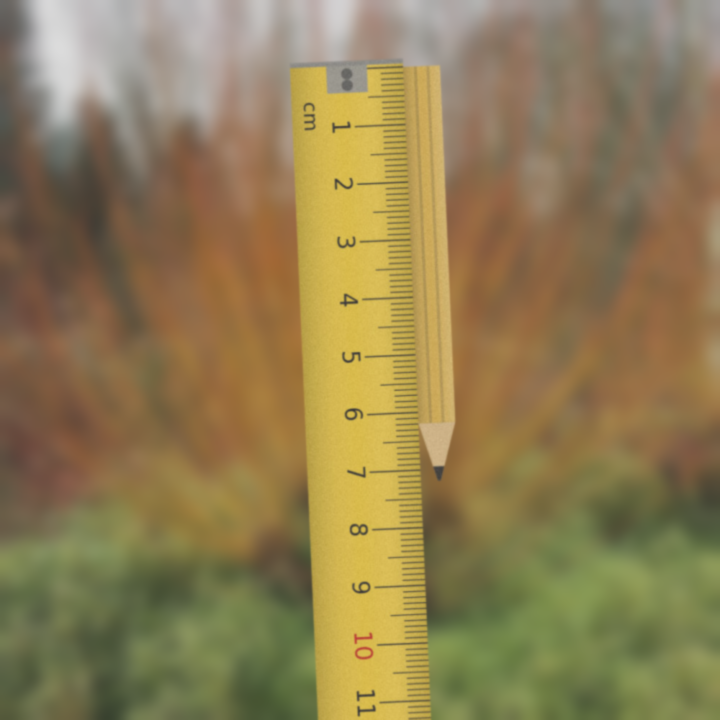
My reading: 7.2 cm
